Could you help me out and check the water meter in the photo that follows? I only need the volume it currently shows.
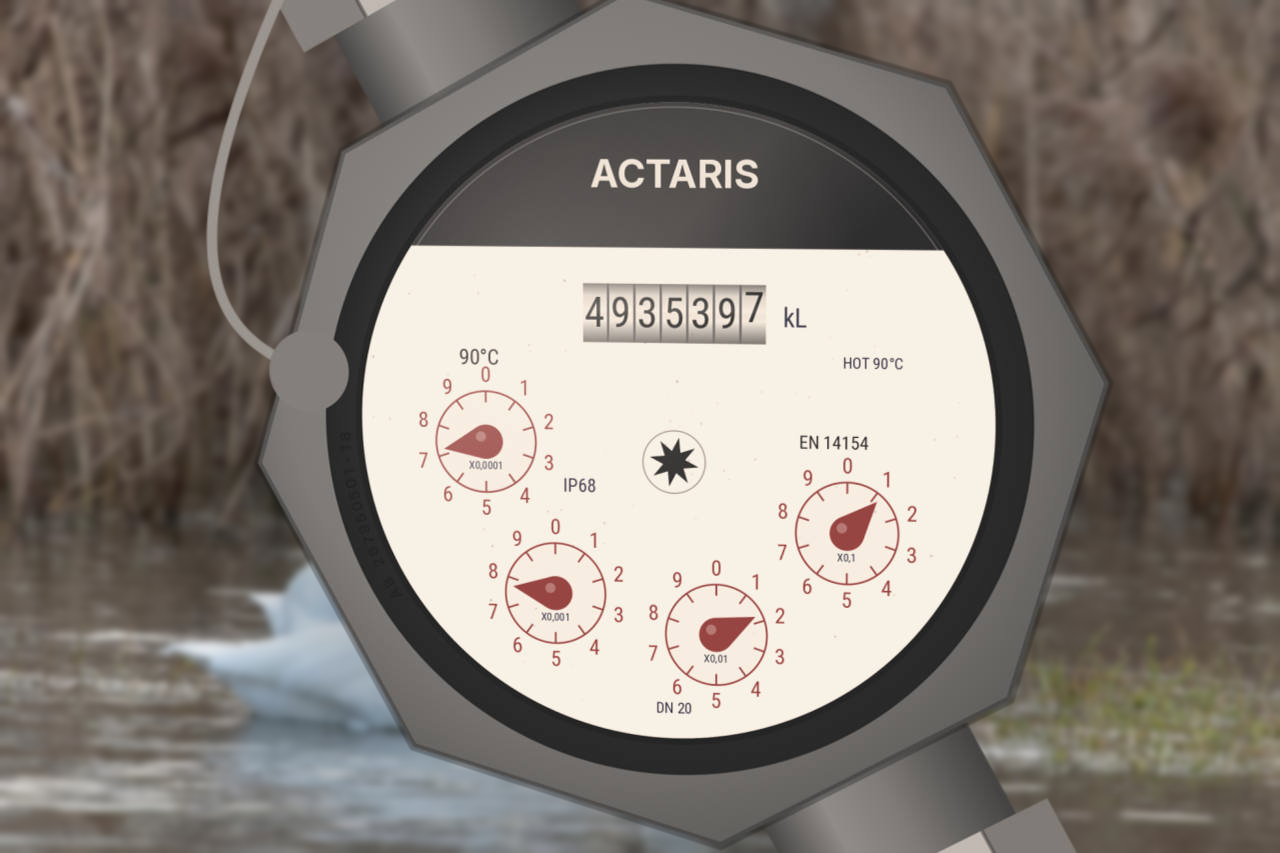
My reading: 4935397.1177 kL
